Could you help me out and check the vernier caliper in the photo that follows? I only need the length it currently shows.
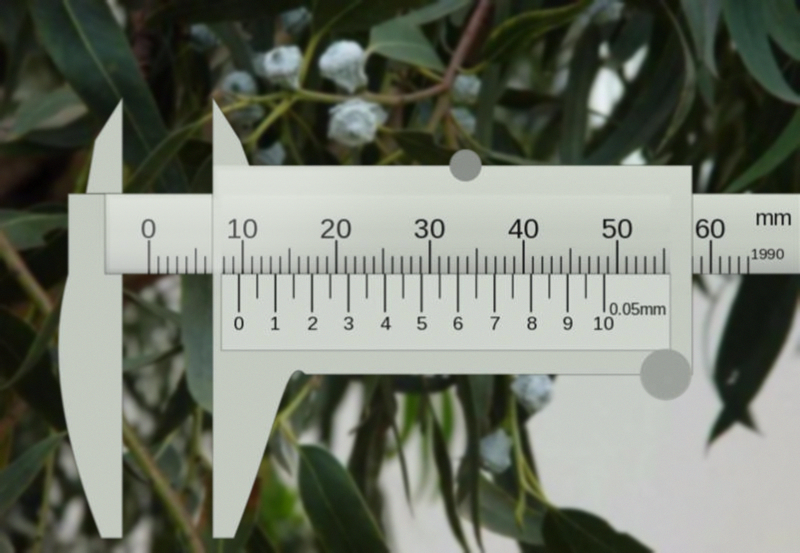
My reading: 9.6 mm
